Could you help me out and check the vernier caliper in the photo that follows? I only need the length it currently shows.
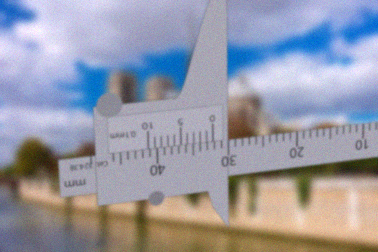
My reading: 32.2 mm
